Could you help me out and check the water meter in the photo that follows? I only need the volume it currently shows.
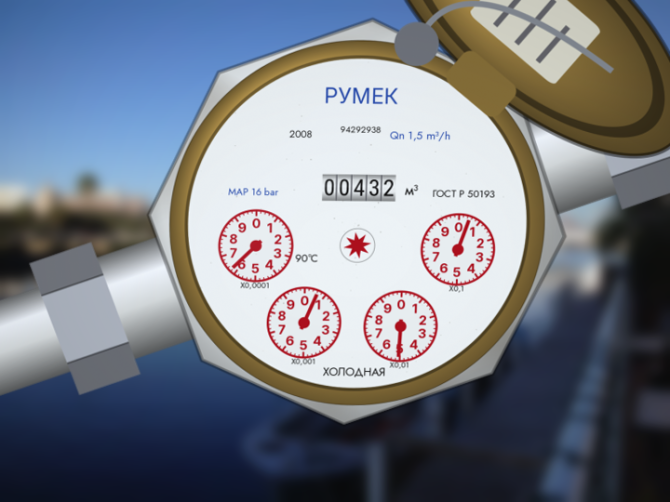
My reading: 432.0506 m³
